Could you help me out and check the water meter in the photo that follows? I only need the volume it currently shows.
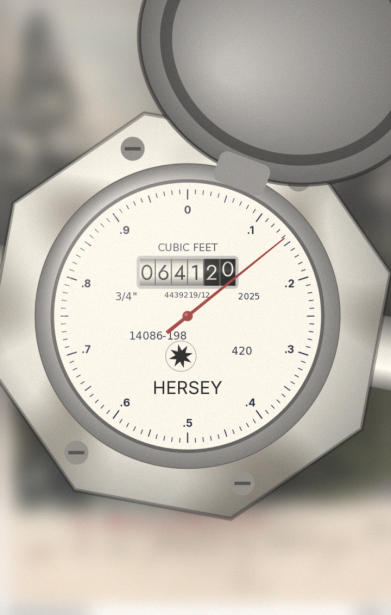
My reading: 64120.14 ft³
